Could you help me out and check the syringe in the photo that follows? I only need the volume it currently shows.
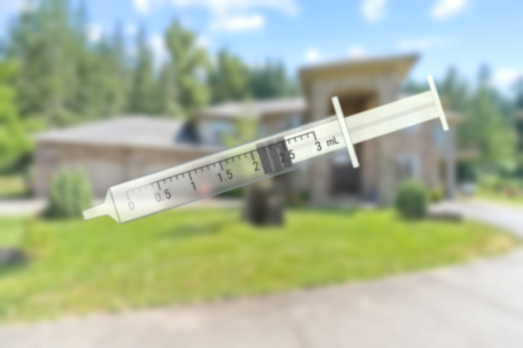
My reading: 2.1 mL
